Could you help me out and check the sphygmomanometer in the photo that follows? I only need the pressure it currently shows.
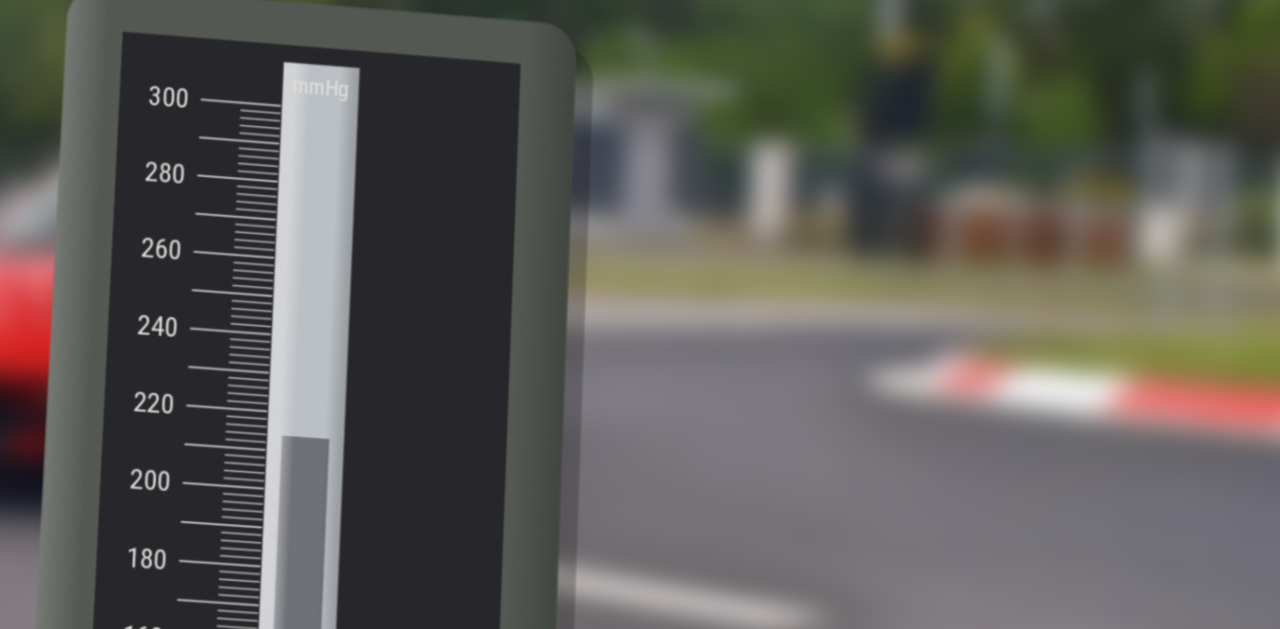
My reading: 214 mmHg
